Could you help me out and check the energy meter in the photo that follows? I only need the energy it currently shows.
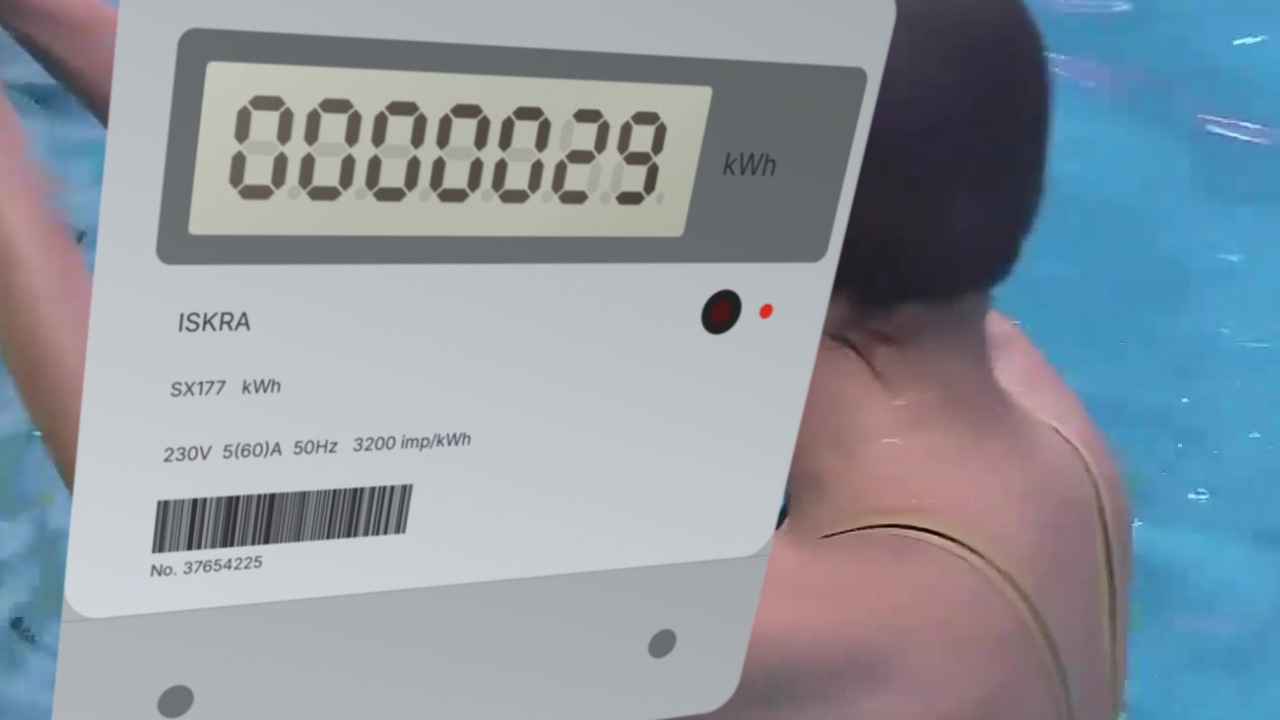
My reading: 29 kWh
